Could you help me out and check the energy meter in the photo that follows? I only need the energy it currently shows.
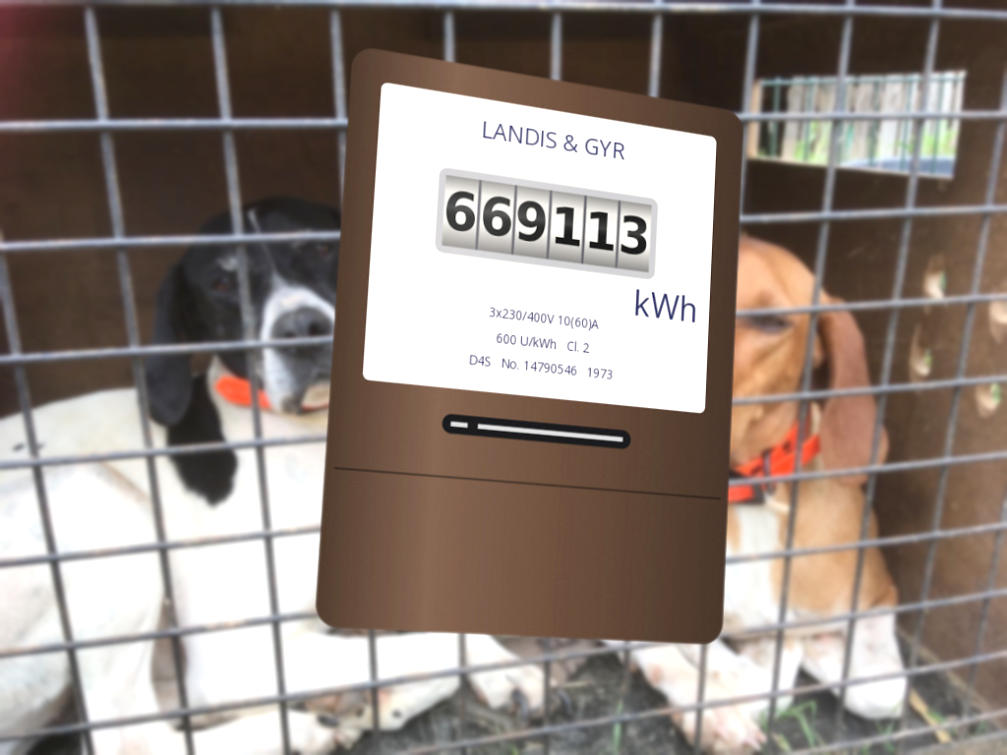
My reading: 669113 kWh
